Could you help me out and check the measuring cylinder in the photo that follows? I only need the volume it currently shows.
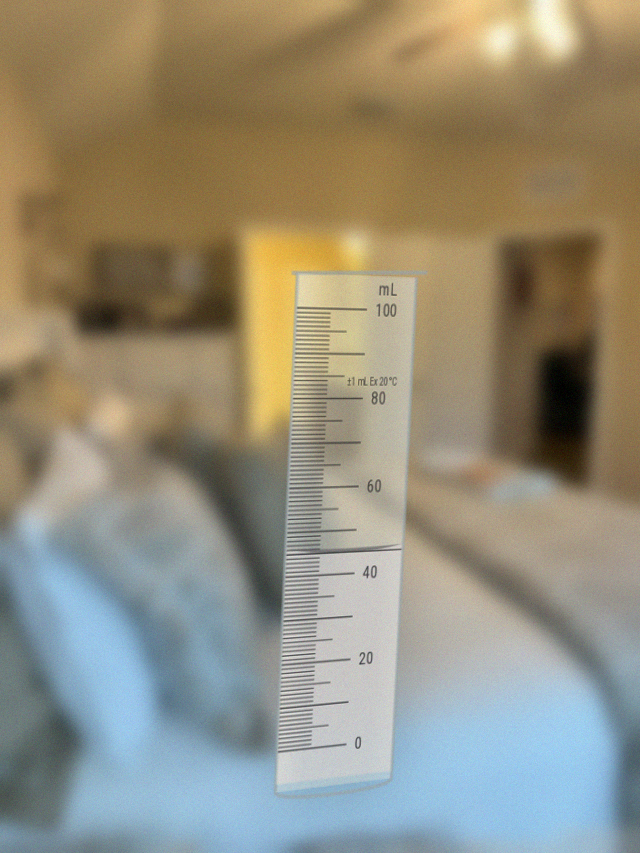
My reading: 45 mL
